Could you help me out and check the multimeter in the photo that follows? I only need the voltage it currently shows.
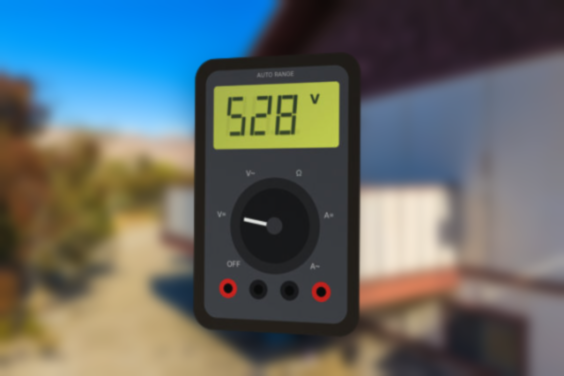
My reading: 528 V
